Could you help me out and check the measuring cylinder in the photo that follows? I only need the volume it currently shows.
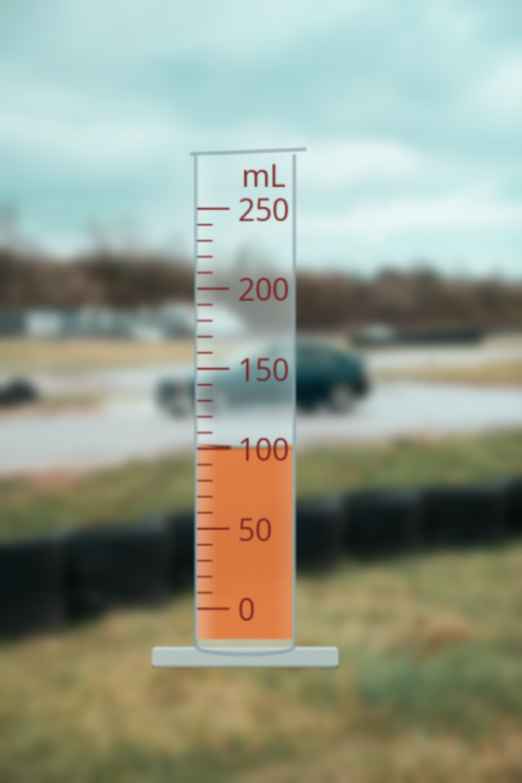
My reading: 100 mL
